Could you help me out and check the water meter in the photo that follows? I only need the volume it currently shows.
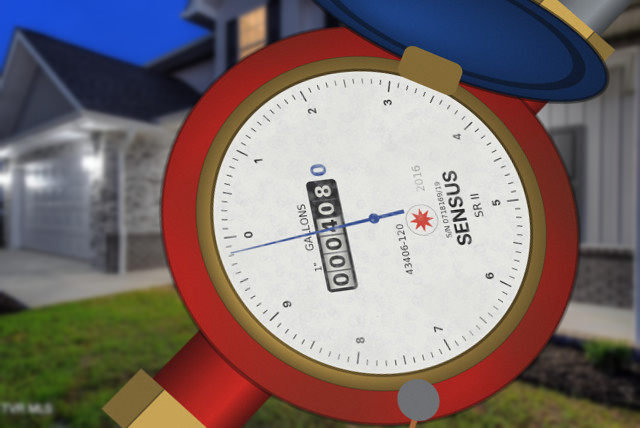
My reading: 4079.8 gal
